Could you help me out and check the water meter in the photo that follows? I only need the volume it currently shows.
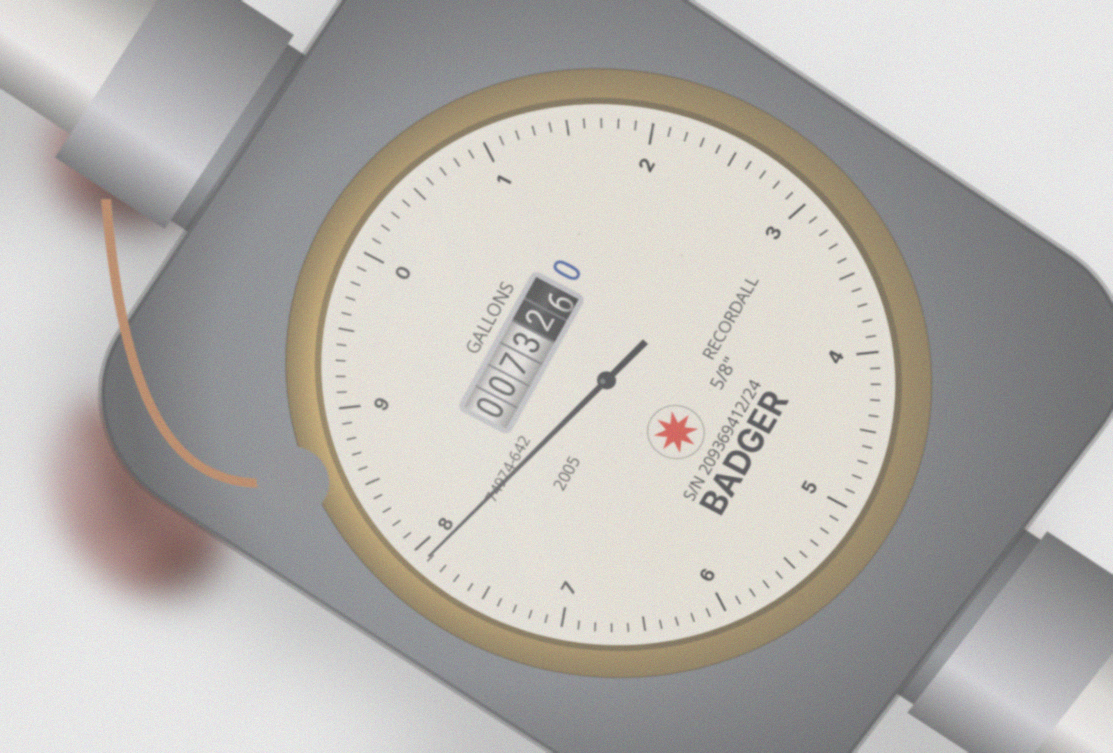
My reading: 73257.9 gal
